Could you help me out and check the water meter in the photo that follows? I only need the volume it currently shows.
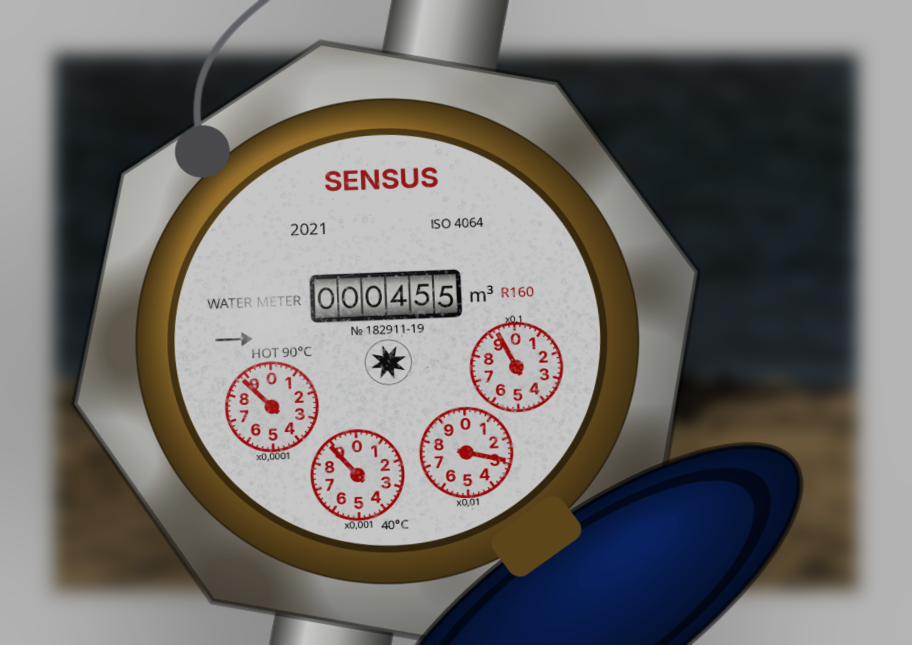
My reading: 454.9288 m³
